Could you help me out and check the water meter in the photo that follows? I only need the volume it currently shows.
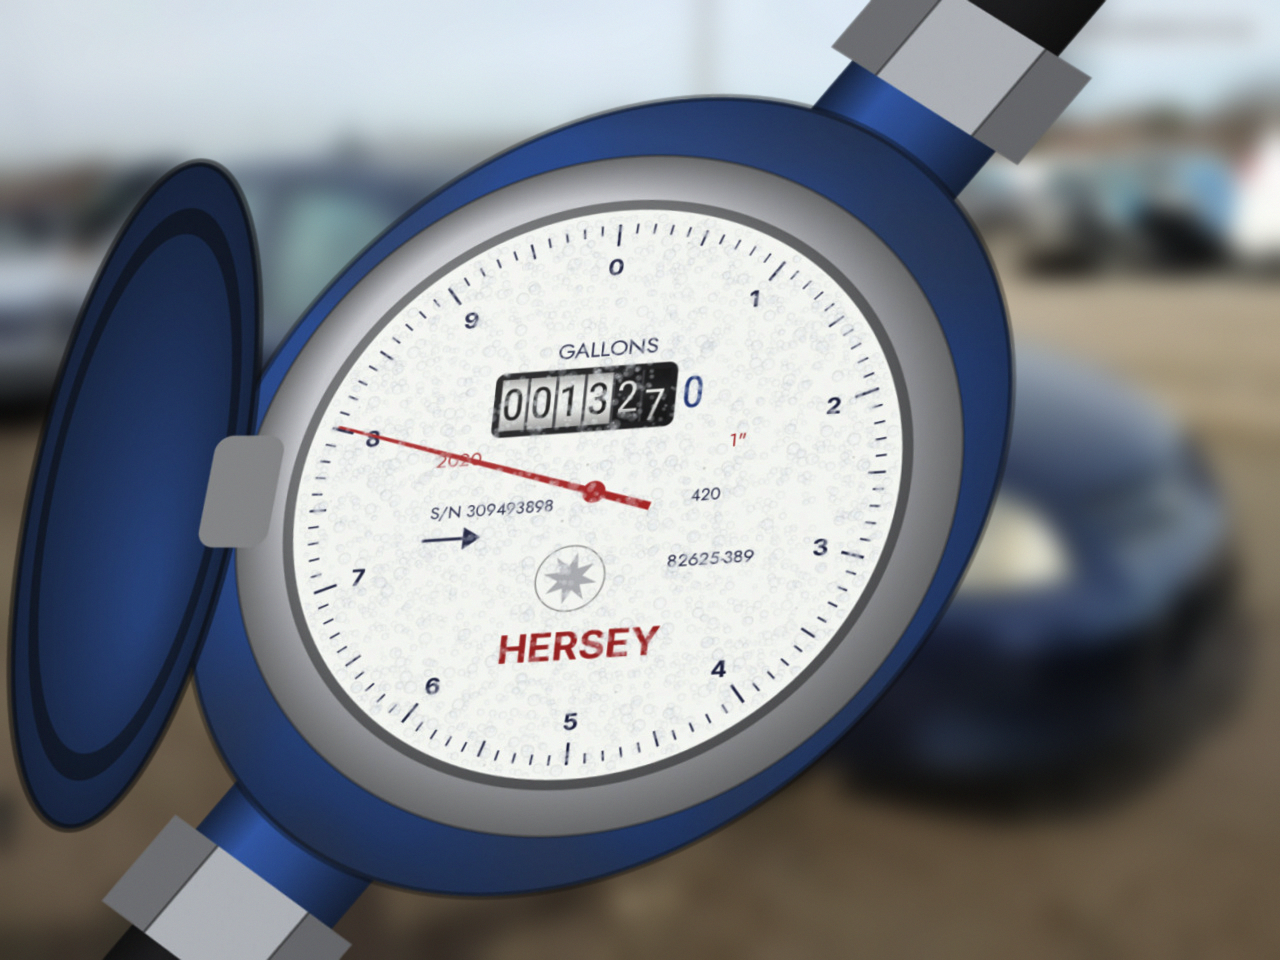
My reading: 13268.0 gal
